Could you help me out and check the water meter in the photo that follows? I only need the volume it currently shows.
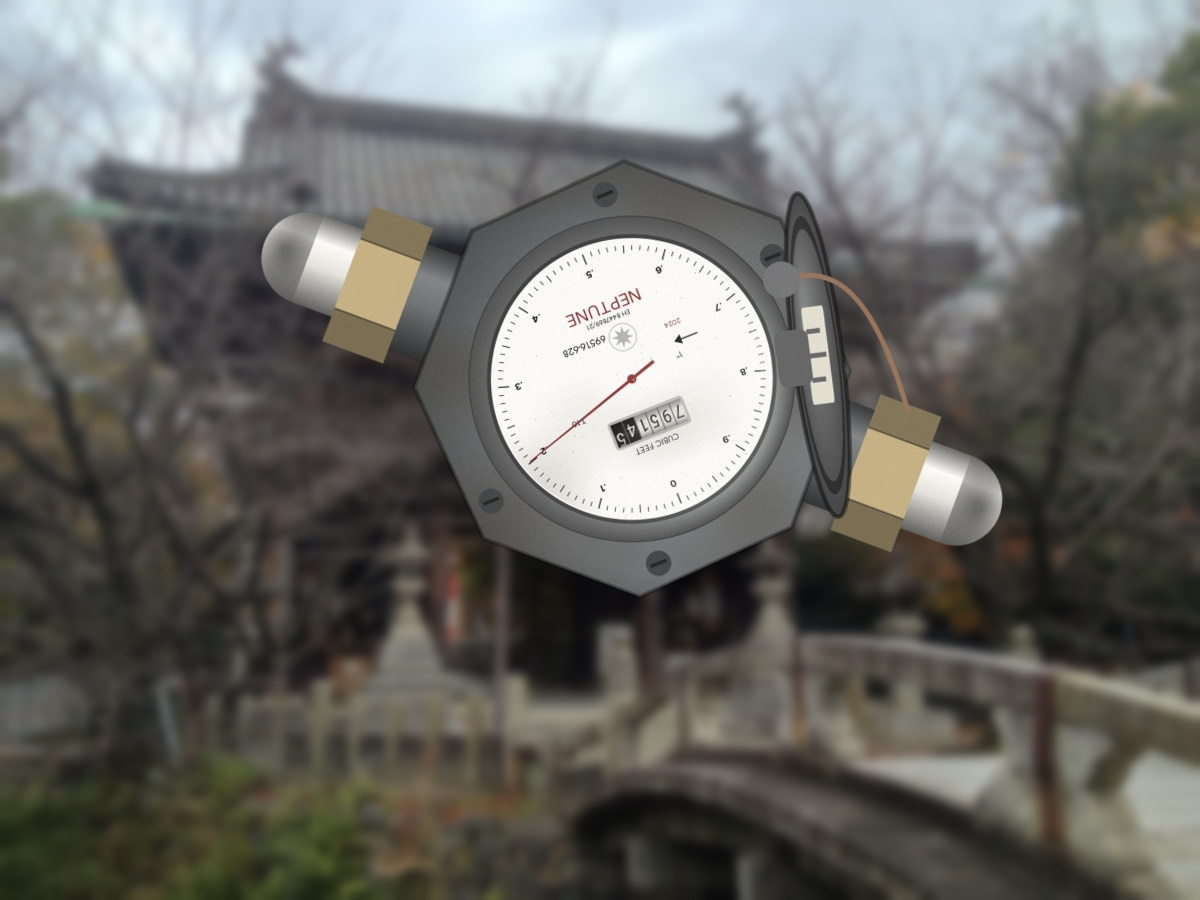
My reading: 795145.20 ft³
